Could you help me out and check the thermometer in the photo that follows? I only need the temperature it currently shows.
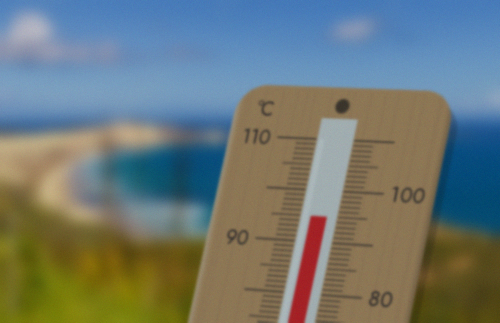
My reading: 95 °C
